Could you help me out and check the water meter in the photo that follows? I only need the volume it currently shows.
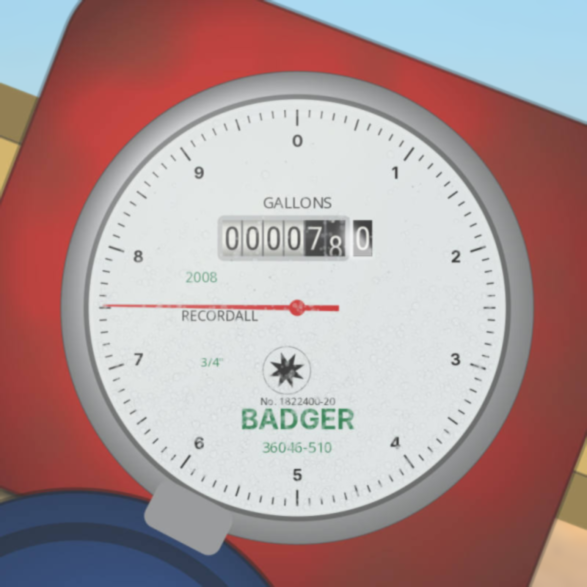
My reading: 777.5 gal
